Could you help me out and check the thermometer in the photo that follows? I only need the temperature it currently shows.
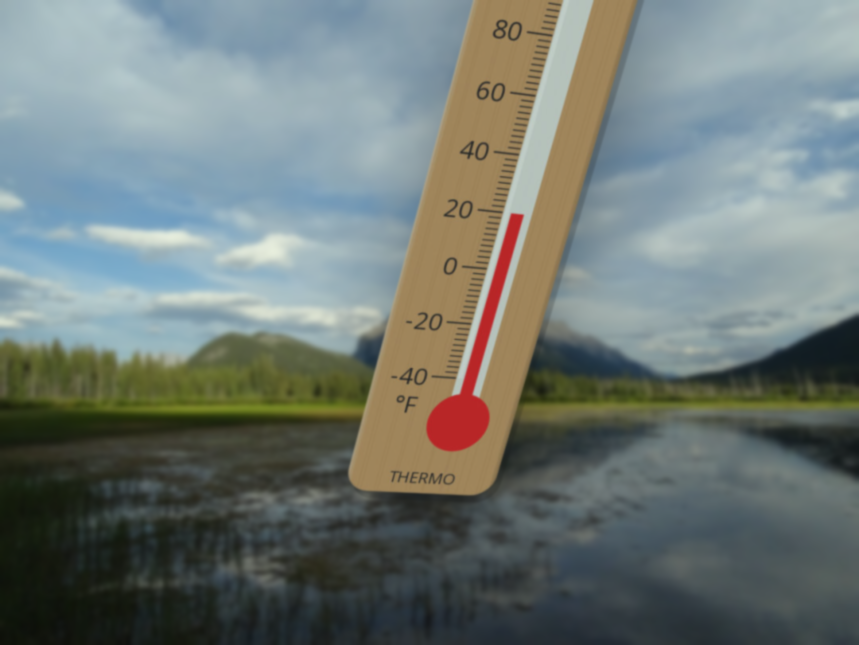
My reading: 20 °F
